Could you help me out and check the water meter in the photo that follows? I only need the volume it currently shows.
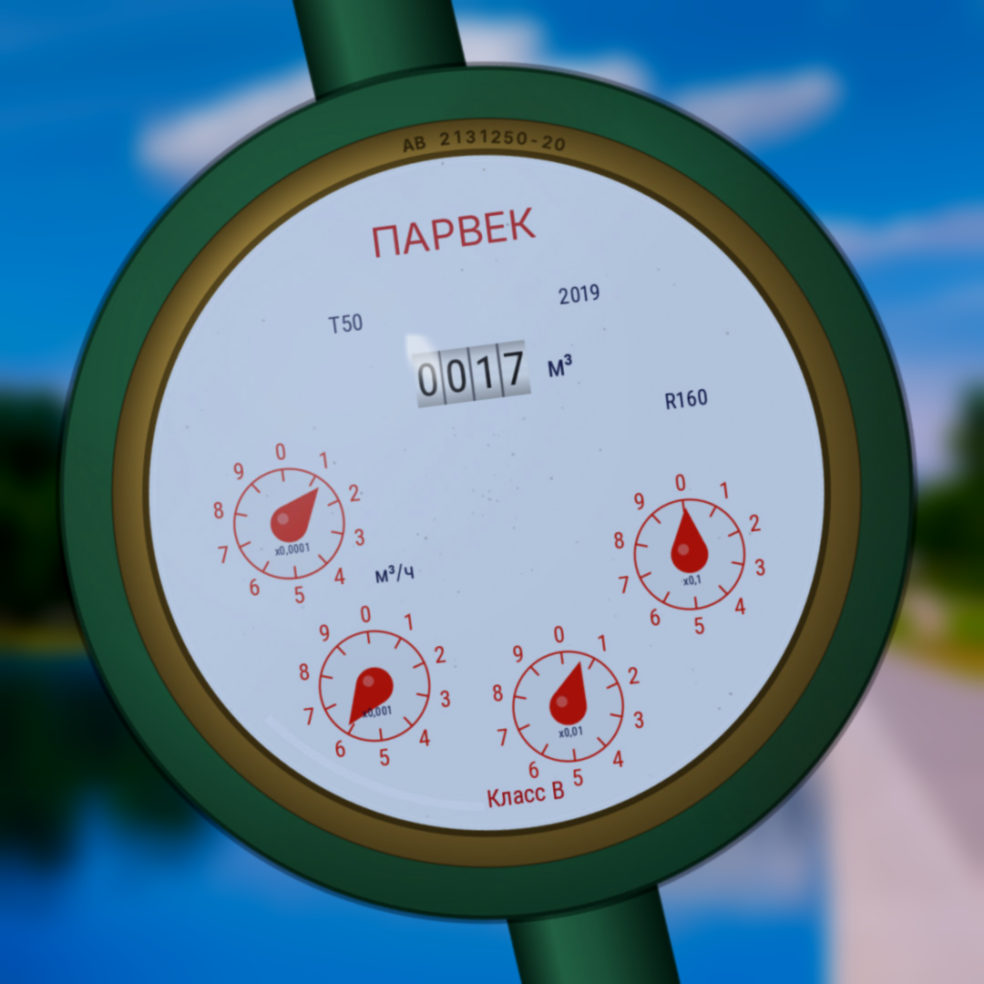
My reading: 17.0061 m³
